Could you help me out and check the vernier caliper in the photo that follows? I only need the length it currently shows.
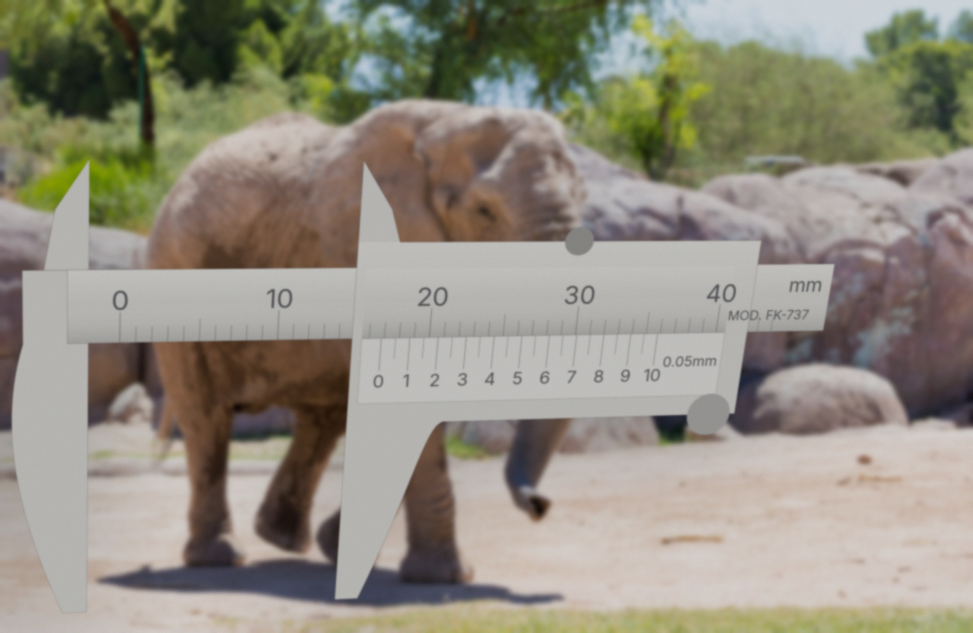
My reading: 16.8 mm
